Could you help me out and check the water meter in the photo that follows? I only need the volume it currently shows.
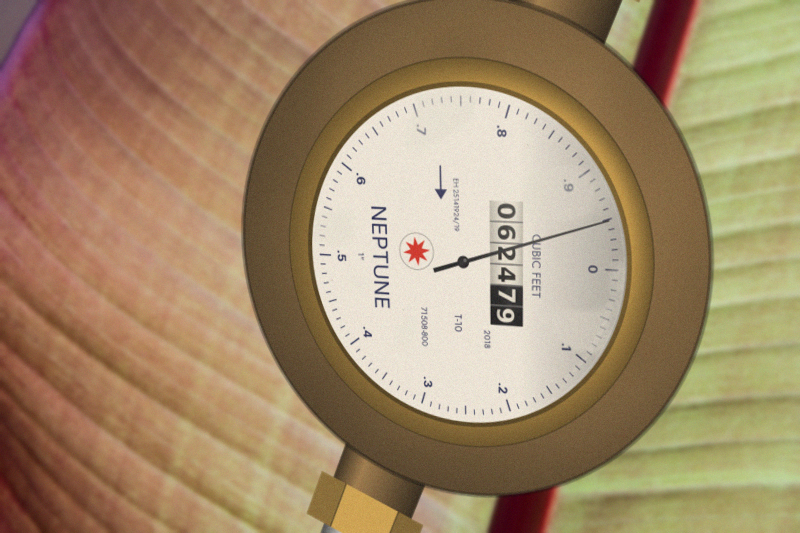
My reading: 62478.95 ft³
